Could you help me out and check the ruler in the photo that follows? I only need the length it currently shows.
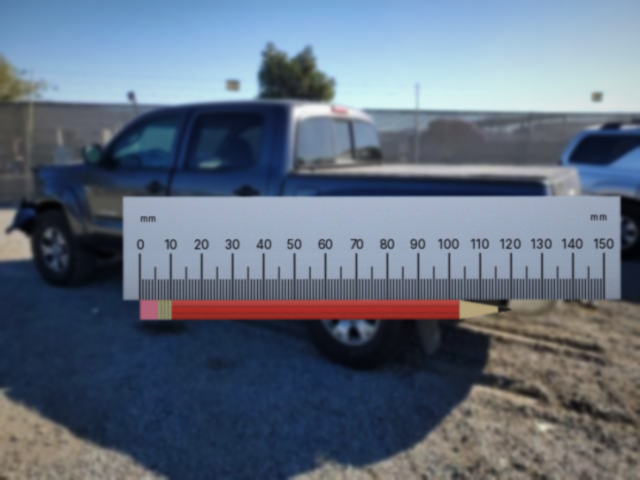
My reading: 120 mm
